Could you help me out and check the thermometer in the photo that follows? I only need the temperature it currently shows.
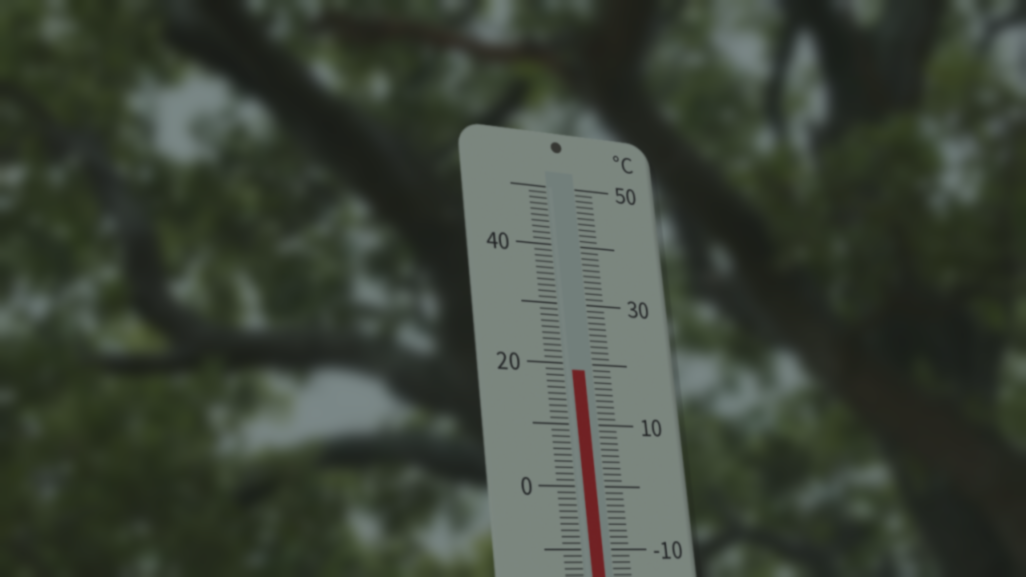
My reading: 19 °C
